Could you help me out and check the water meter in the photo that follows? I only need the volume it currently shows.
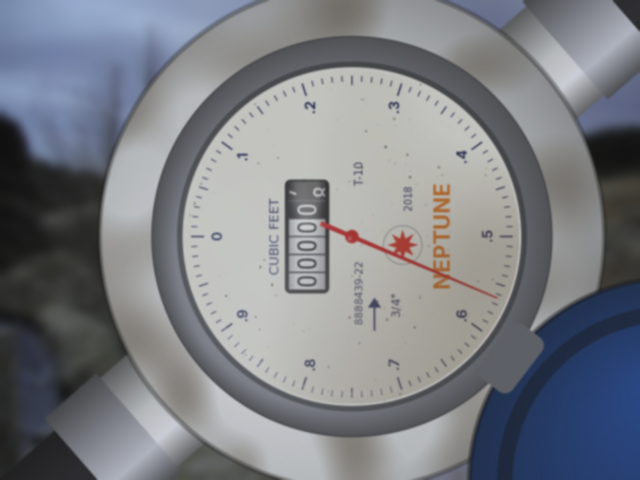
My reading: 7.56 ft³
